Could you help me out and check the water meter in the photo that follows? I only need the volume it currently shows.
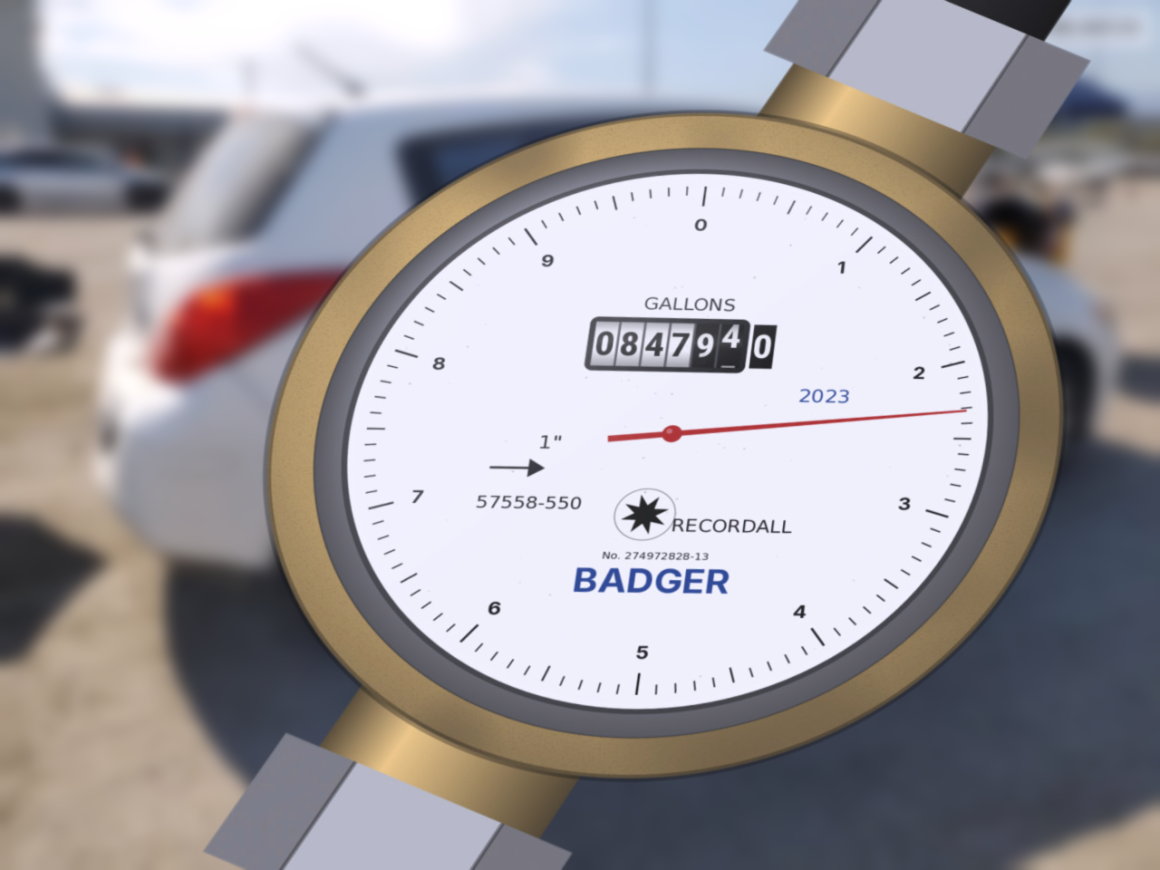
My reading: 847942.3 gal
